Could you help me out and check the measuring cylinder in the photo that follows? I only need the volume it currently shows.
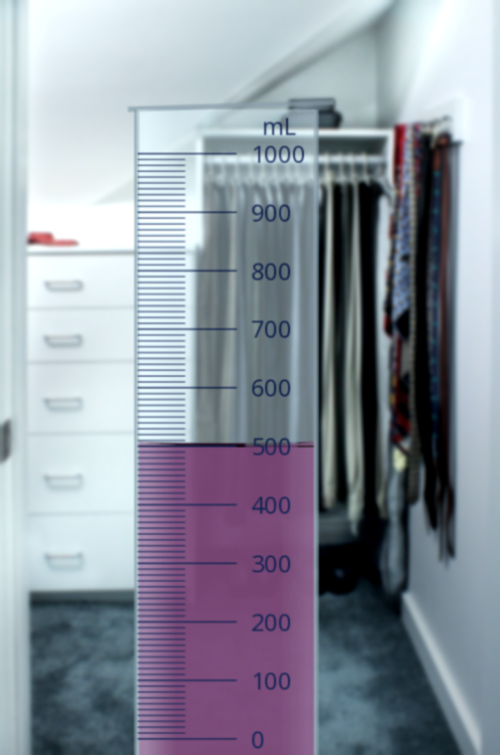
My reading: 500 mL
